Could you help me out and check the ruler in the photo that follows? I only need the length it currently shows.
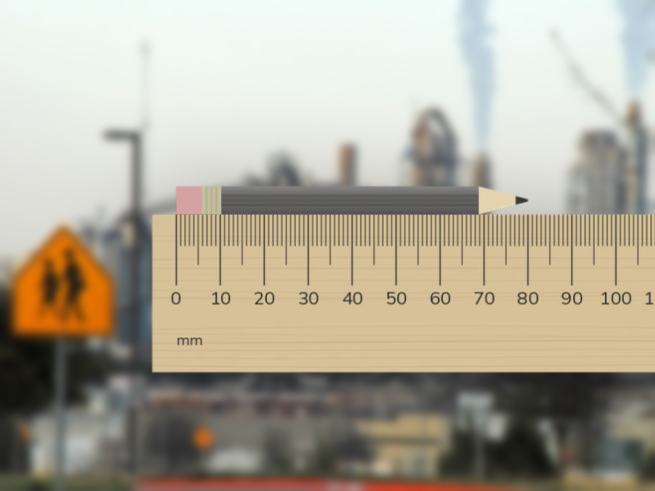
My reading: 80 mm
